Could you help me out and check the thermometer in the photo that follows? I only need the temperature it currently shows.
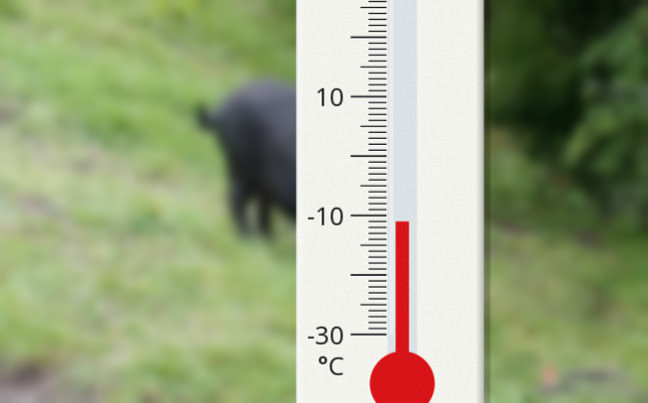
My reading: -11 °C
